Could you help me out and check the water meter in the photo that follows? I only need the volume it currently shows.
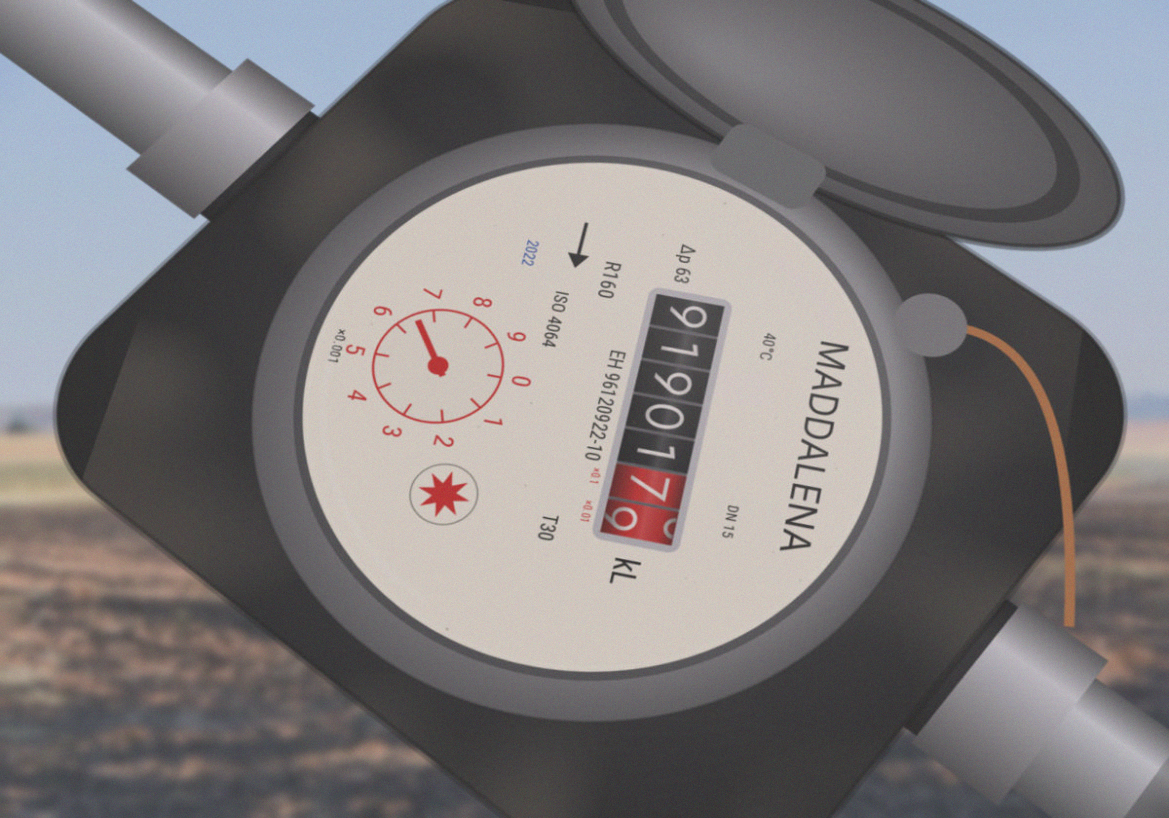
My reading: 91901.786 kL
